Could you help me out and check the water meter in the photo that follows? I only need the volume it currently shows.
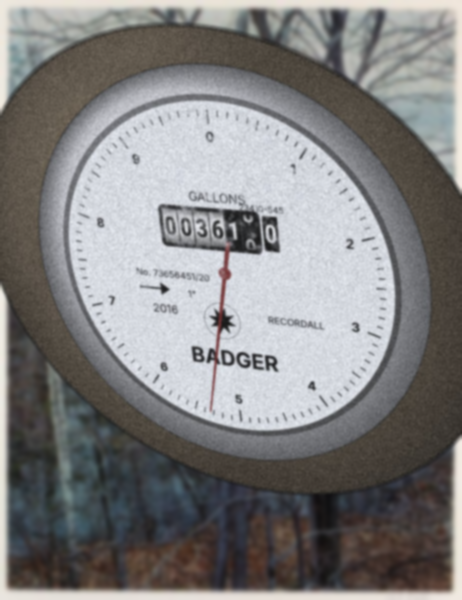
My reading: 36185.3 gal
